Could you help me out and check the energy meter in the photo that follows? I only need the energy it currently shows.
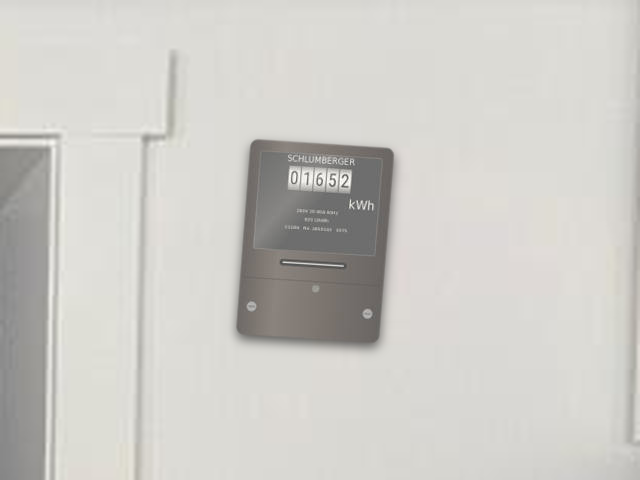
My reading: 1652 kWh
